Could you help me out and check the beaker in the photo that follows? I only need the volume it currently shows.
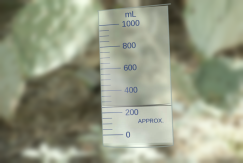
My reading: 250 mL
